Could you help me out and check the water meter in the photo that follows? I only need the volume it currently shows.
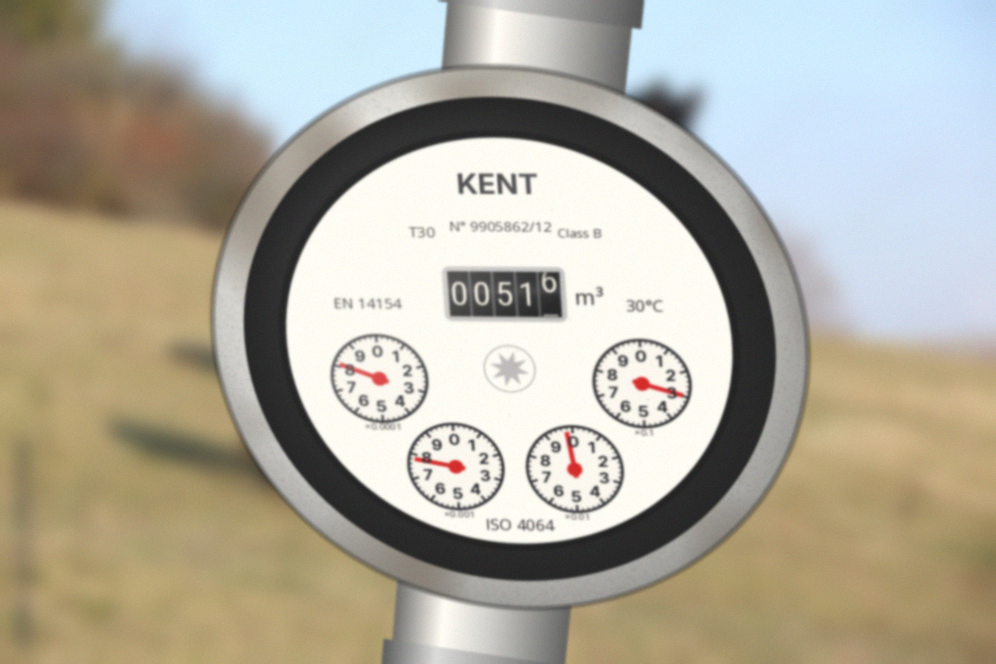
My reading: 516.2978 m³
